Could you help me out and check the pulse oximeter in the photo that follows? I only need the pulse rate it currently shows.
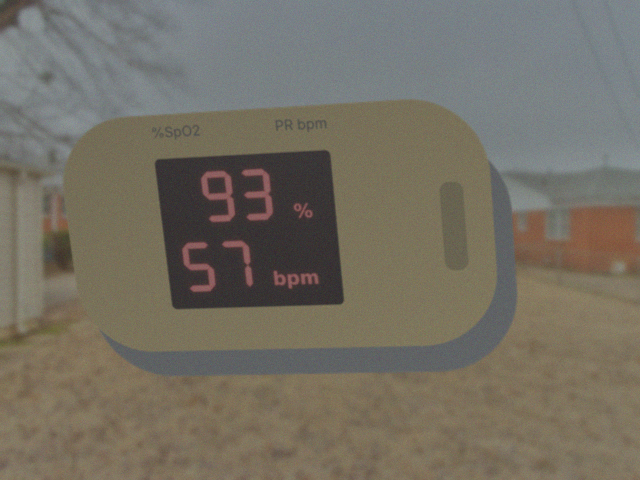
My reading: 57 bpm
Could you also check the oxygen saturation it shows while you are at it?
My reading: 93 %
